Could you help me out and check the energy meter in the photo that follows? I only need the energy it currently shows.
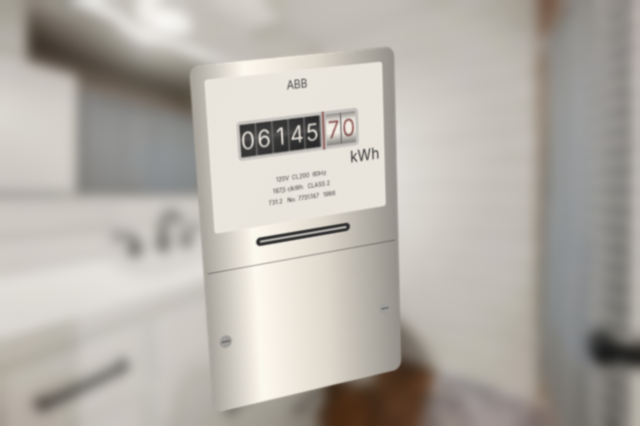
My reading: 6145.70 kWh
